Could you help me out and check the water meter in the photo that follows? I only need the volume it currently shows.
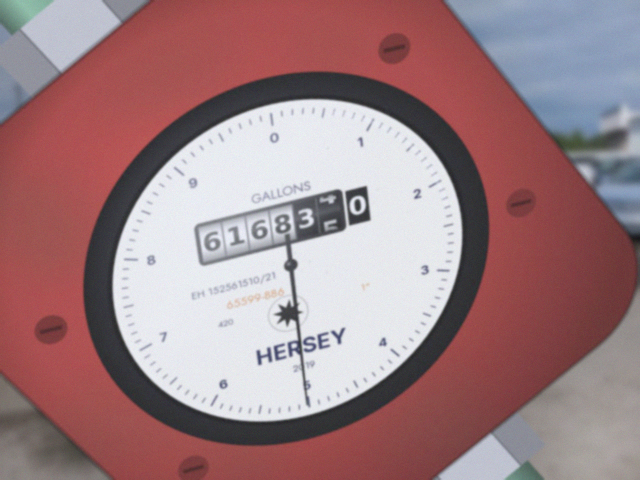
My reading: 6168345.0 gal
